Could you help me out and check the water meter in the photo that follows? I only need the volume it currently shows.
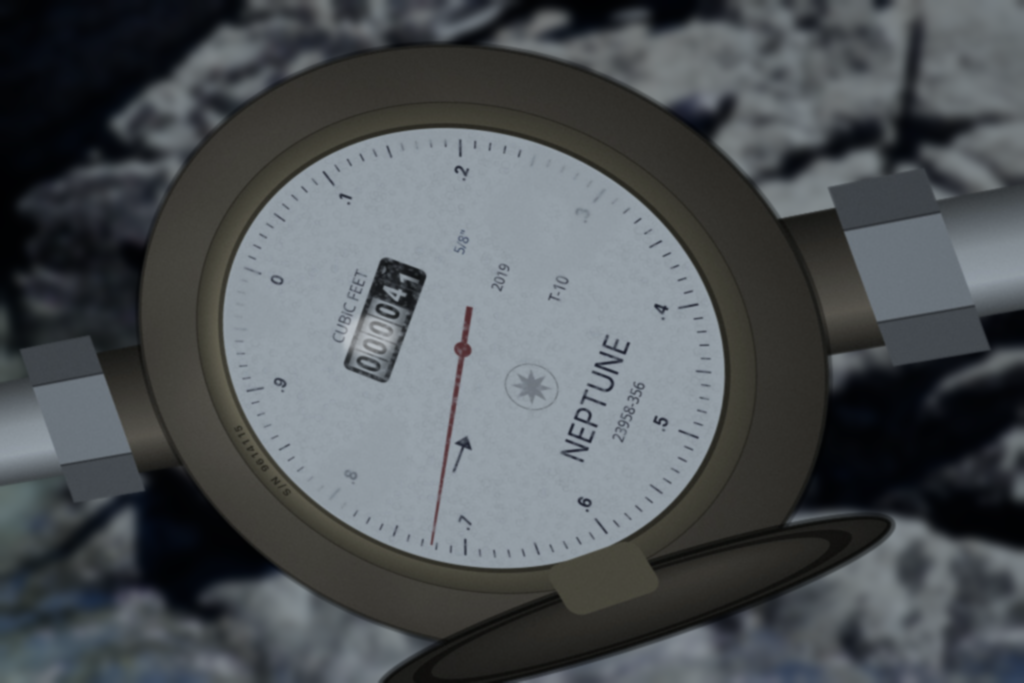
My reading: 40.72 ft³
